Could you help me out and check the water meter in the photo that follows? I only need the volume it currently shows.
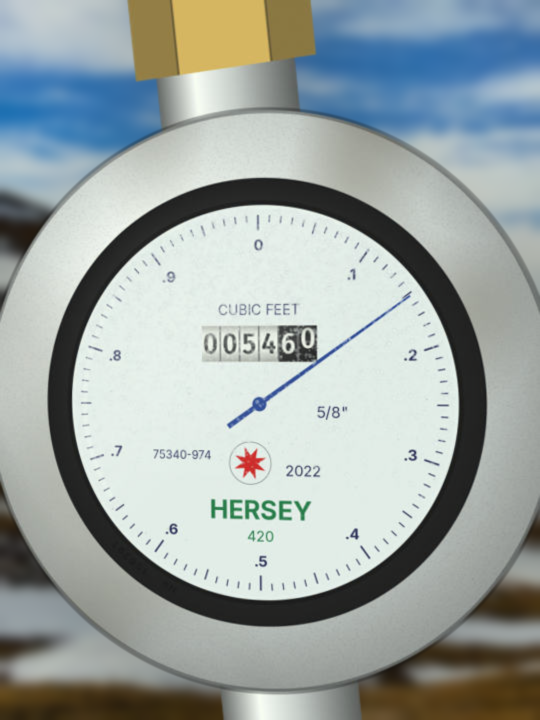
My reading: 5460.15 ft³
